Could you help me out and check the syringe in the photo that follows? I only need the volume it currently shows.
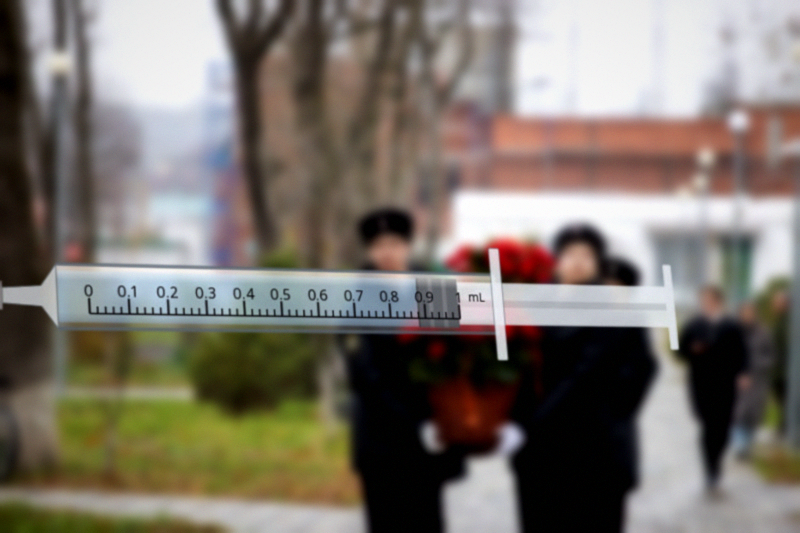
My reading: 0.88 mL
